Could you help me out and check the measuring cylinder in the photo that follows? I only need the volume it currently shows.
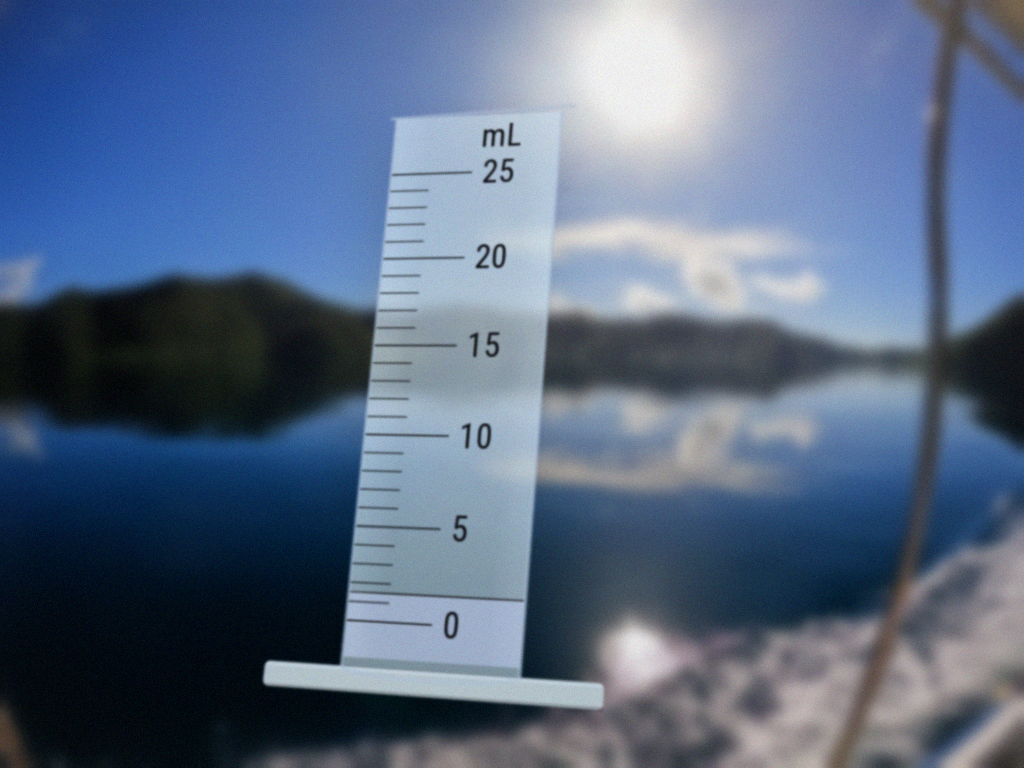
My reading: 1.5 mL
